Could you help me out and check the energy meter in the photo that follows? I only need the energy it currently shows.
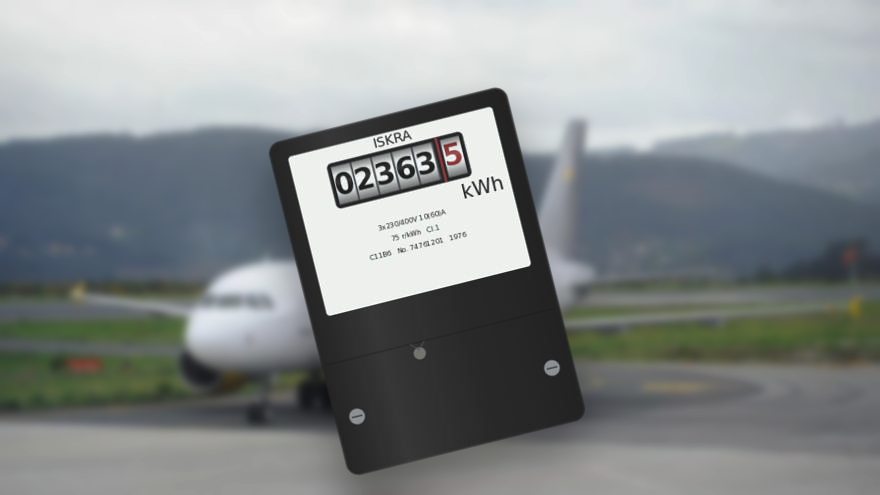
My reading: 2363.5 kWh
